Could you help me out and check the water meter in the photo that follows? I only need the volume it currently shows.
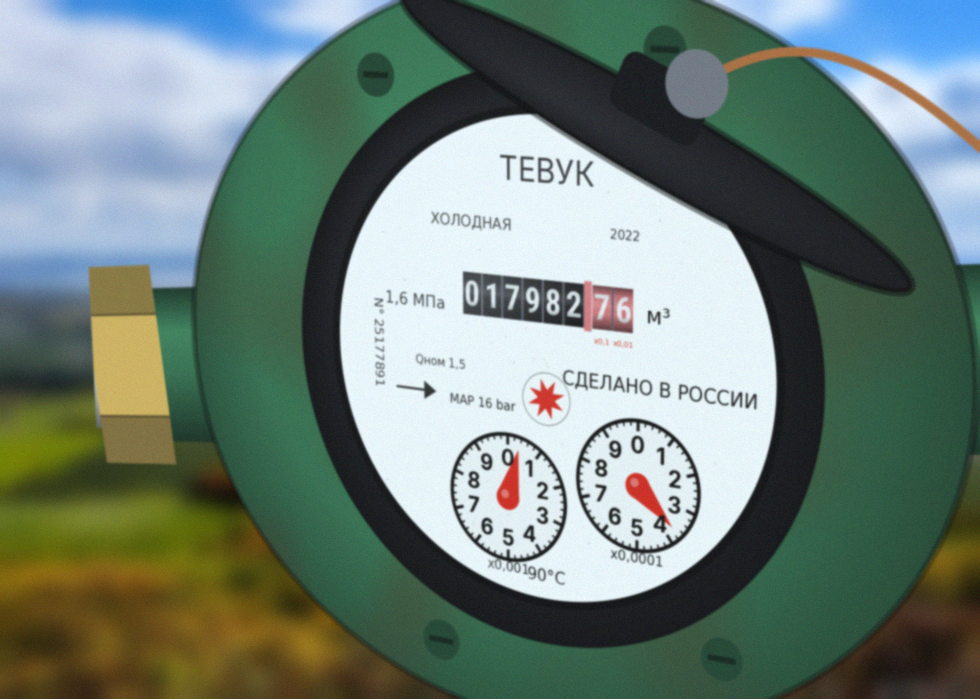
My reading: 17982.7603 m³
